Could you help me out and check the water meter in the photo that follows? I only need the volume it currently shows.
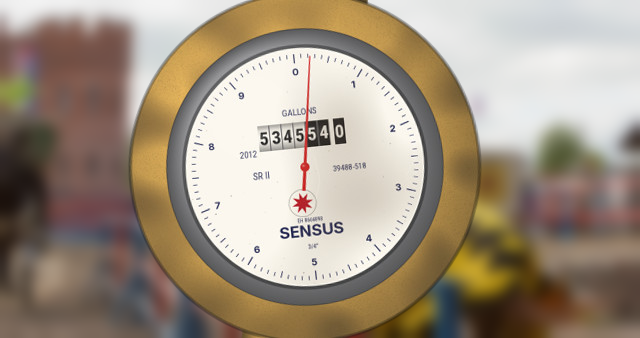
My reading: 5345540.2 gal
